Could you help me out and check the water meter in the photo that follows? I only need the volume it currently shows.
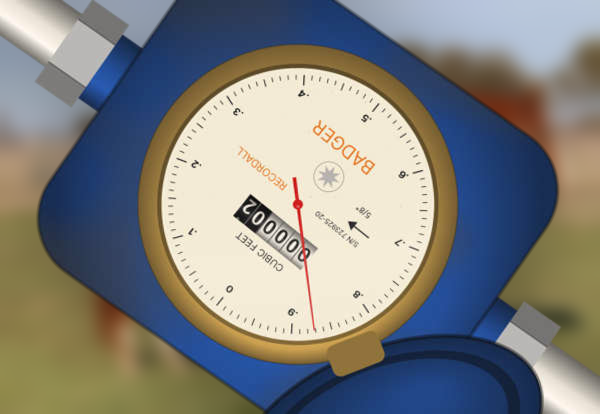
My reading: 1.87 ft³
